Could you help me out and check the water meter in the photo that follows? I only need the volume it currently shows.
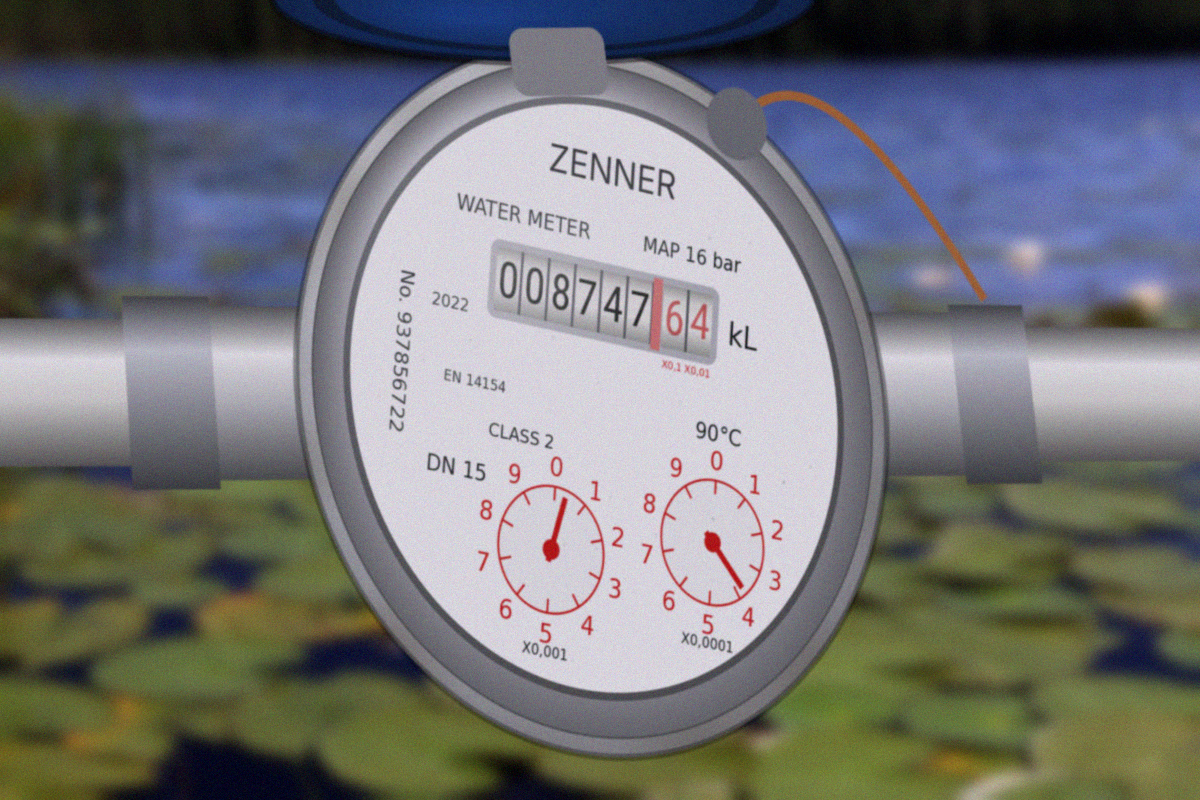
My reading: 8747.6403 kL
